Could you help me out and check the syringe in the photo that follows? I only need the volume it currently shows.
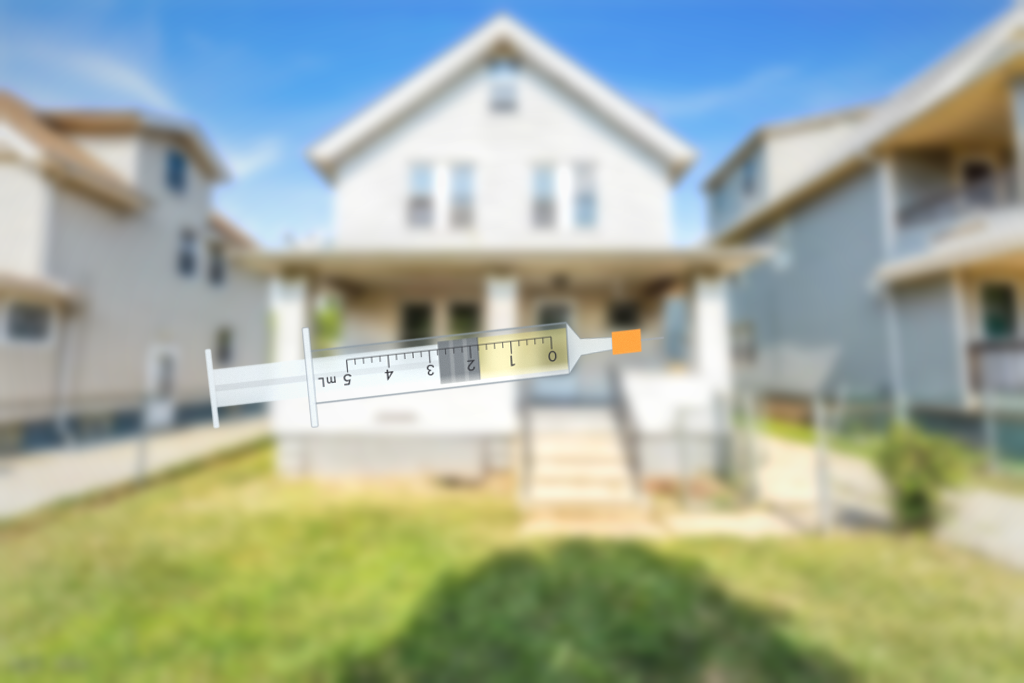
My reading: 1.8 mL
